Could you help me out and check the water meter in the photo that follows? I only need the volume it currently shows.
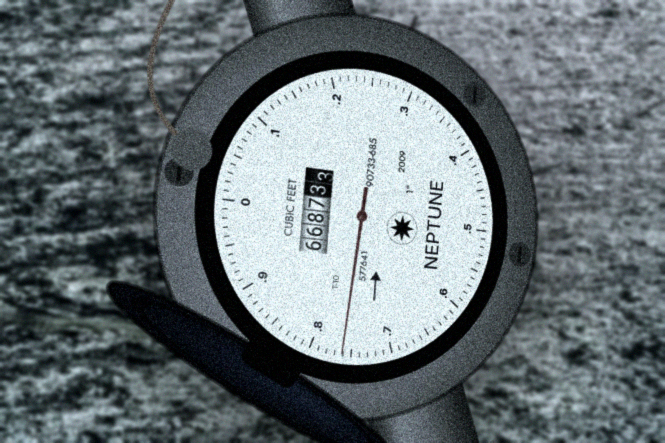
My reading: 668732.76 ft³
